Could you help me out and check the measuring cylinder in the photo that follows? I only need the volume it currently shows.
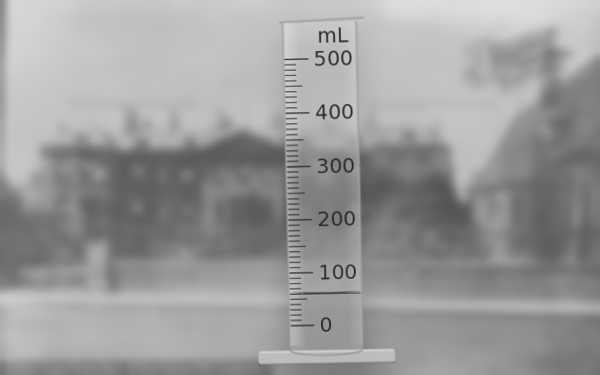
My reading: 60 mL
